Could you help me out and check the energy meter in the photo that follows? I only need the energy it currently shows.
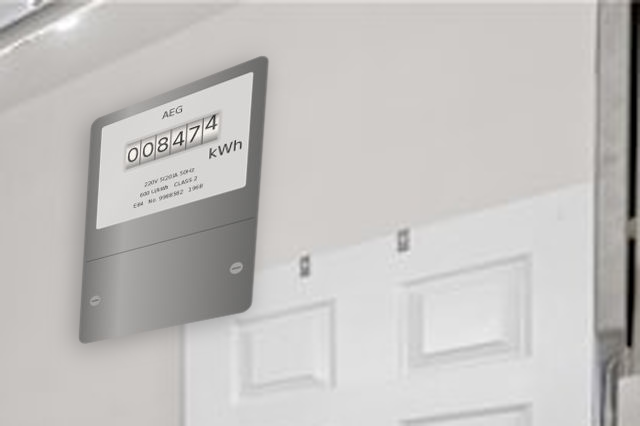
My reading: 8474 kWh
